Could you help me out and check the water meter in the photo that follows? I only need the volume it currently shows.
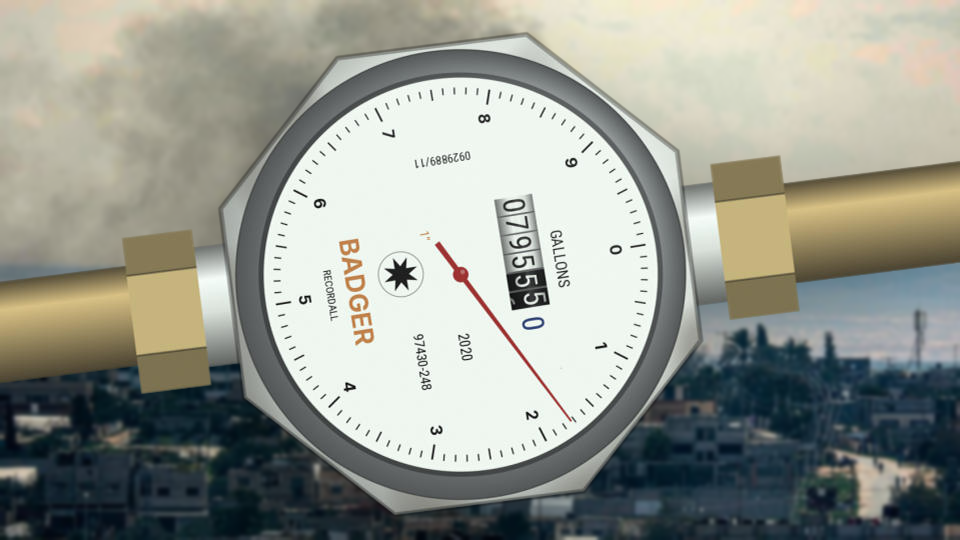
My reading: 795551.7 gal
